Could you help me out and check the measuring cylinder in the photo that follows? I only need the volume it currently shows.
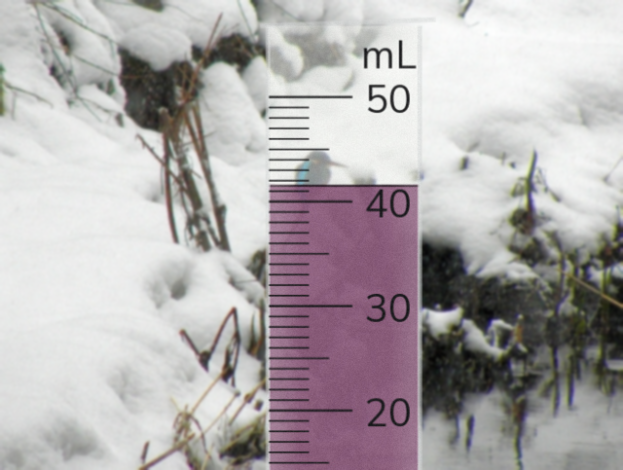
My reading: 41.5 mL
